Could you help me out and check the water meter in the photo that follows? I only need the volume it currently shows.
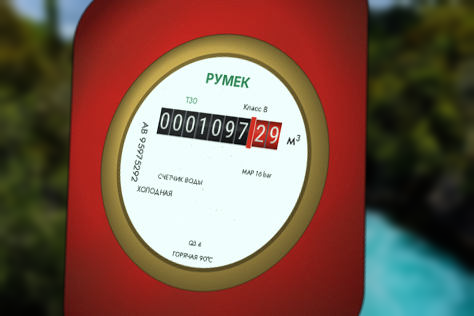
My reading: 1097.29 m³
